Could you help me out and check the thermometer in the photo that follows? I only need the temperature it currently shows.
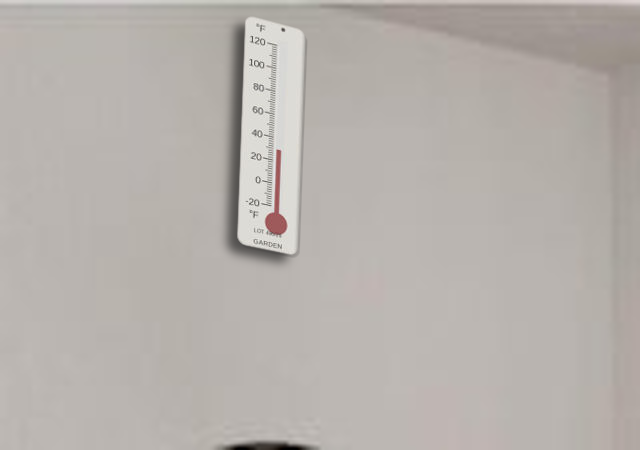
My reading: 30 °F
